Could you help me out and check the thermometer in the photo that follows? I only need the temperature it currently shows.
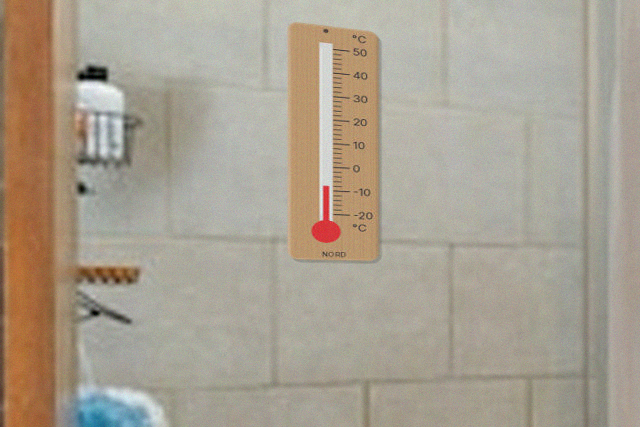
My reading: -8 °C
